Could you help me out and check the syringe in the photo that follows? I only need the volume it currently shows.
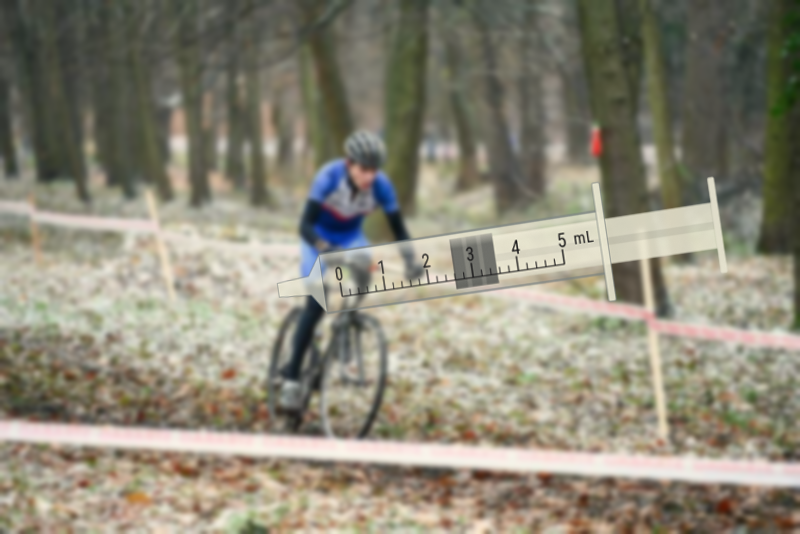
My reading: 2.6 mL
